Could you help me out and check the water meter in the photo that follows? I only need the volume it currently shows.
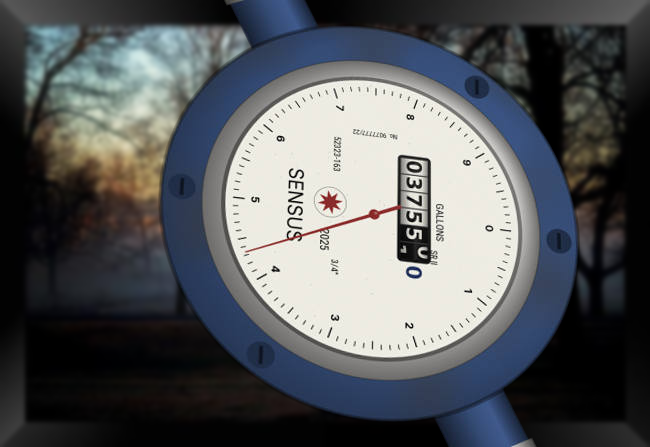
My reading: 375504.3 gal
